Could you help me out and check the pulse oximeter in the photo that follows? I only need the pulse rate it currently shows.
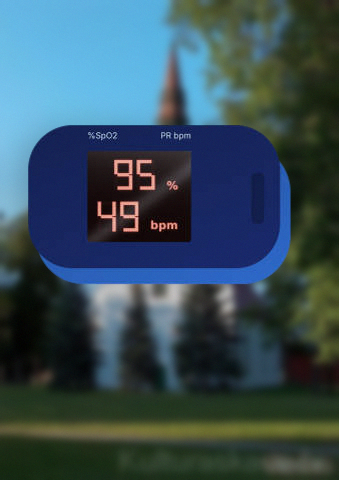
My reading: 49 bpm
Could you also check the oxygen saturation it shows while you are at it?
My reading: 95 %
